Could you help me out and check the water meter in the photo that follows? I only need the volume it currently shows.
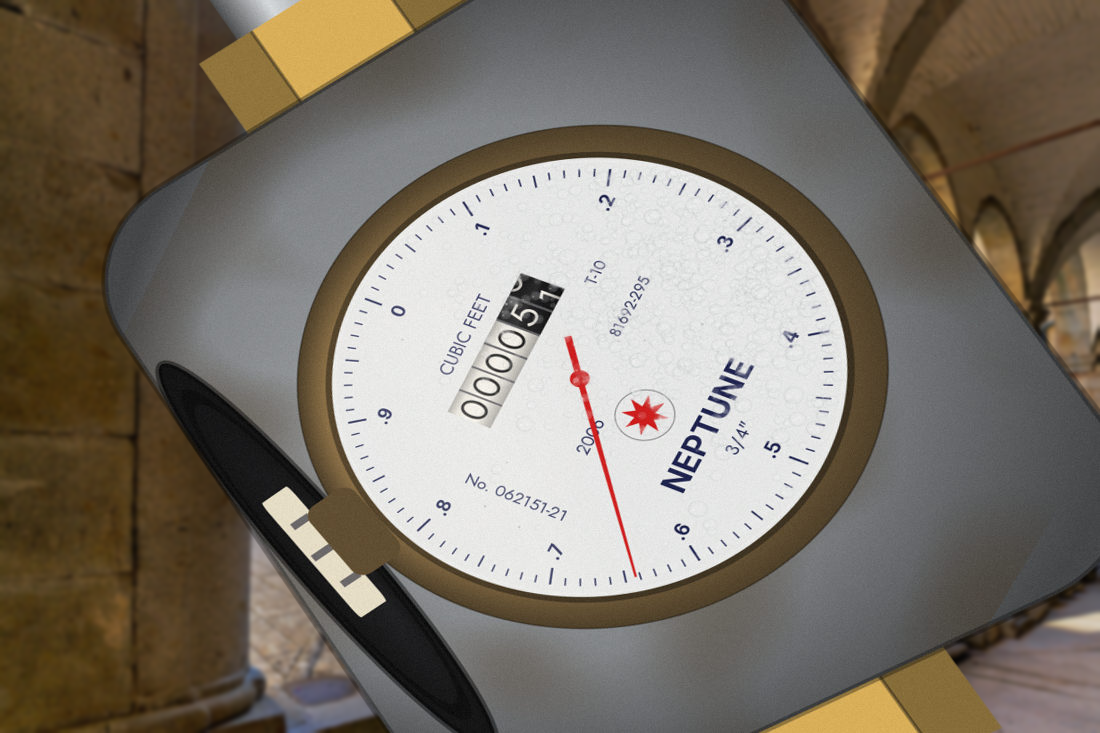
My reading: 50.64 ft³
